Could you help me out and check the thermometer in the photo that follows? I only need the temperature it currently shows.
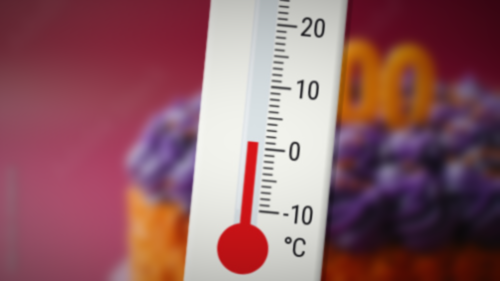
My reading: 1 °C
